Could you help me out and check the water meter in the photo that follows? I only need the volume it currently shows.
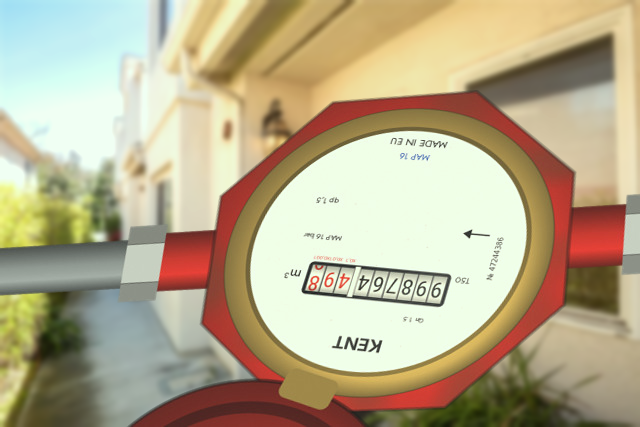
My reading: 998764.498 m³
